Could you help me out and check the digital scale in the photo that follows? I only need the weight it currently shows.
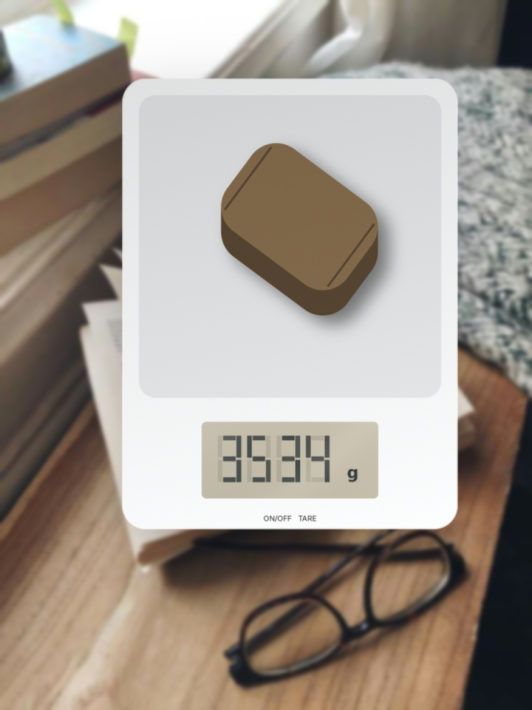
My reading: 3534 g
